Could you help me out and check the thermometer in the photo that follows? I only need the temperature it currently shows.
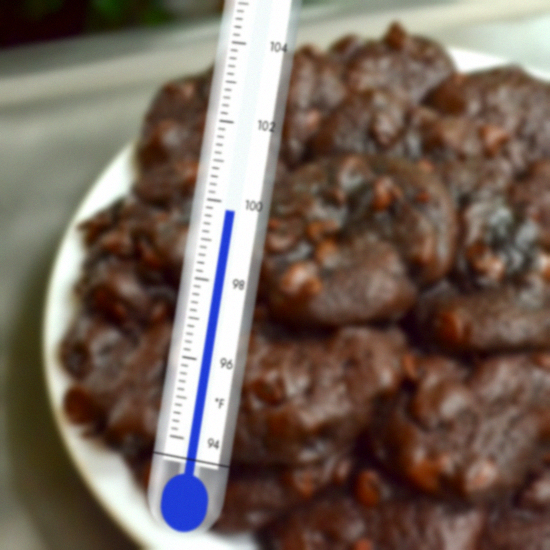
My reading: 99.8 °F
